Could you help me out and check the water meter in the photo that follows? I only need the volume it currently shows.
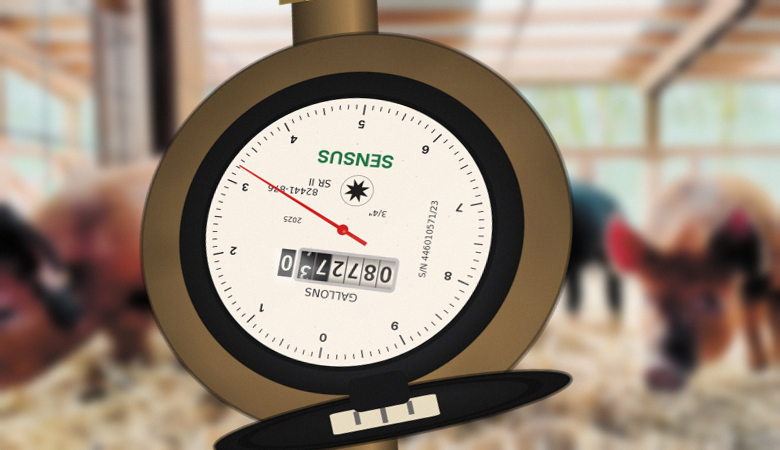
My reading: 872733.2 gal
